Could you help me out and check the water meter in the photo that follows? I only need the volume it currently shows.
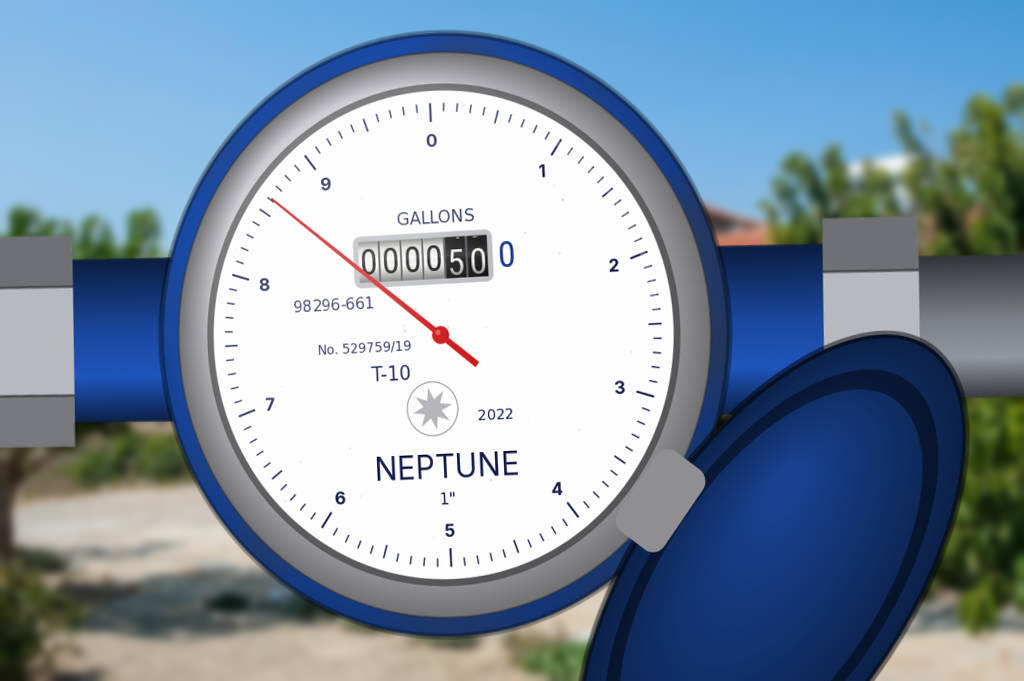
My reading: 498.6 gal
